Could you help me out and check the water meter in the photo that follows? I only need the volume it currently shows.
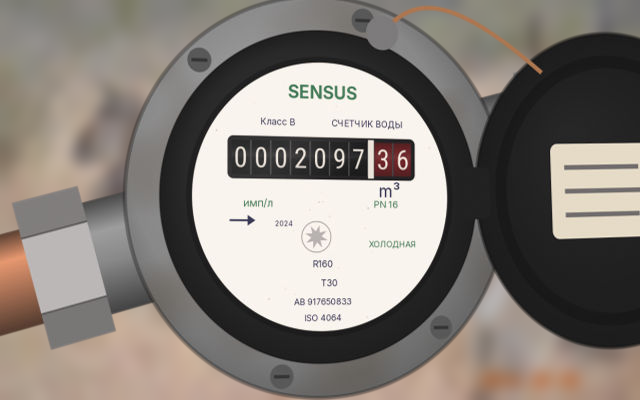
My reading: 2097.36 m³
